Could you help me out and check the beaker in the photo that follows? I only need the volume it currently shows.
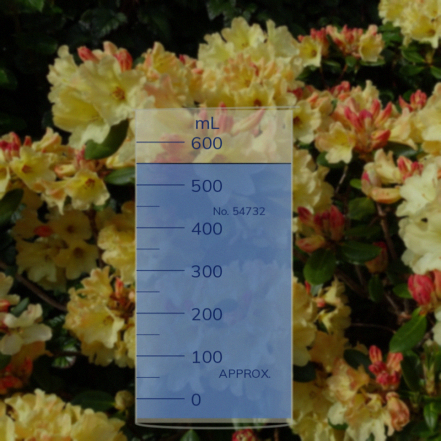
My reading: 550 mL
